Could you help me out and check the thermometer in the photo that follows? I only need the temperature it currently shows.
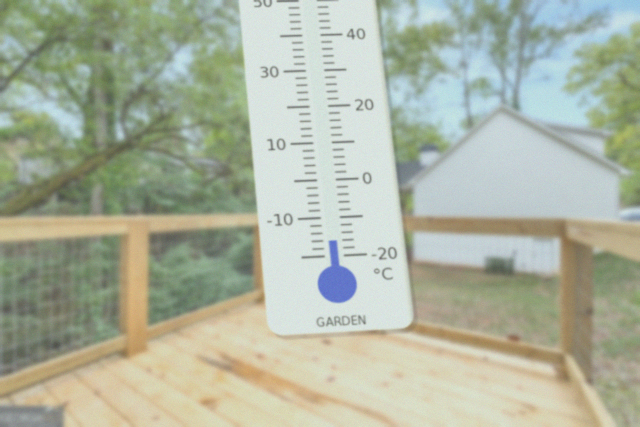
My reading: -16 °C
